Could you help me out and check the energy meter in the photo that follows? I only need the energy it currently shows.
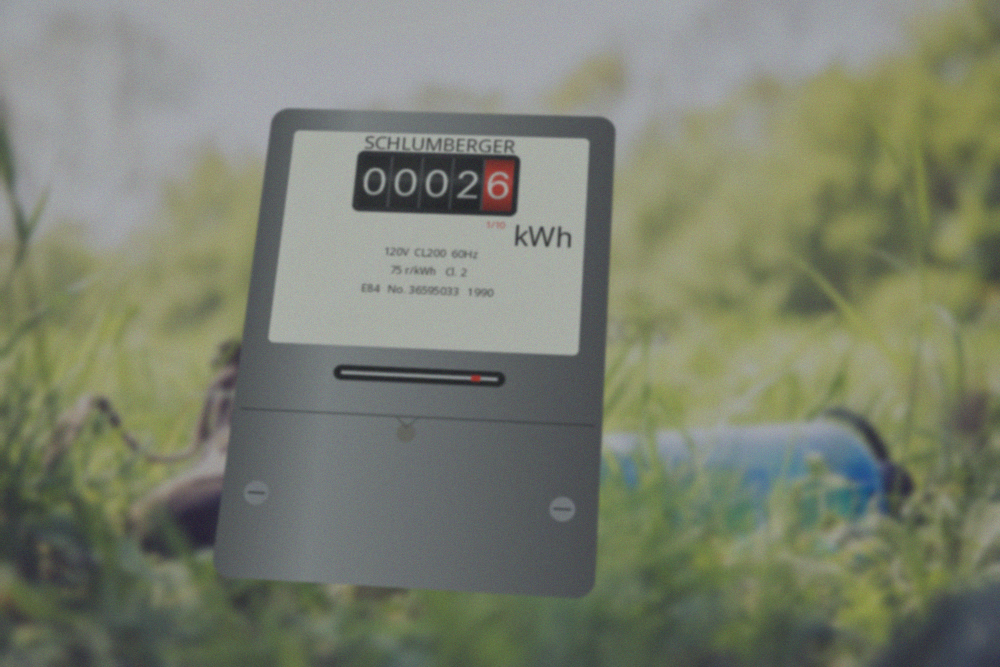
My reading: 2.6 kWh
